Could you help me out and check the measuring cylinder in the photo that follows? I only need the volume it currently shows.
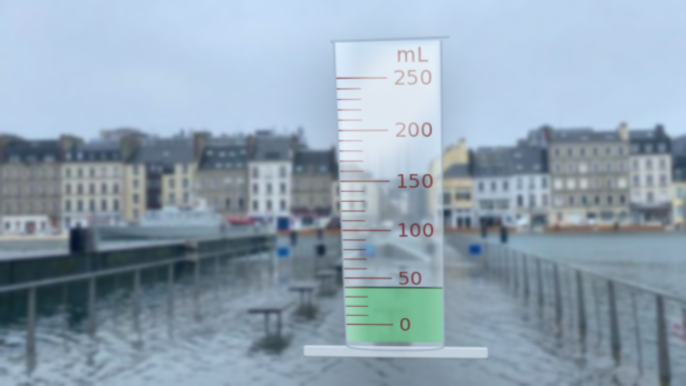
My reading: 40 mL
